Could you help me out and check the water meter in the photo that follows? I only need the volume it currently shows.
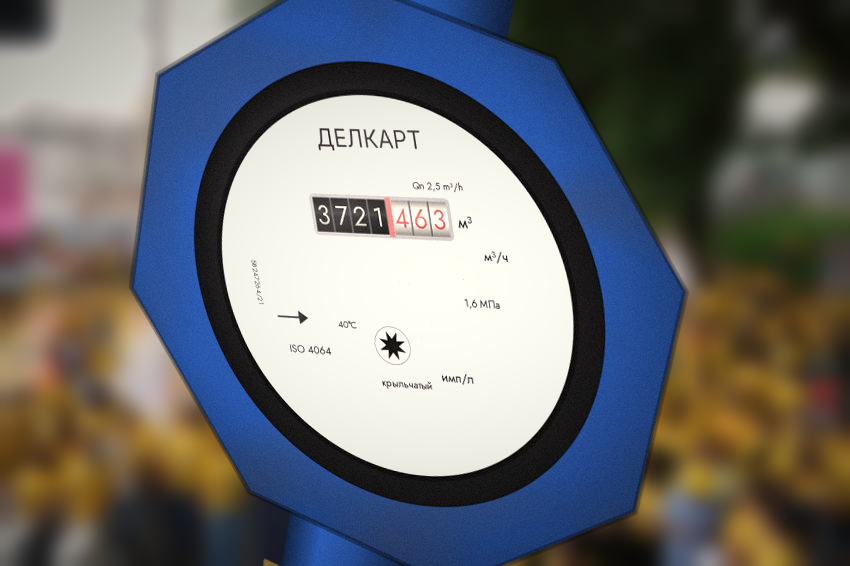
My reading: 3721.463 m³
